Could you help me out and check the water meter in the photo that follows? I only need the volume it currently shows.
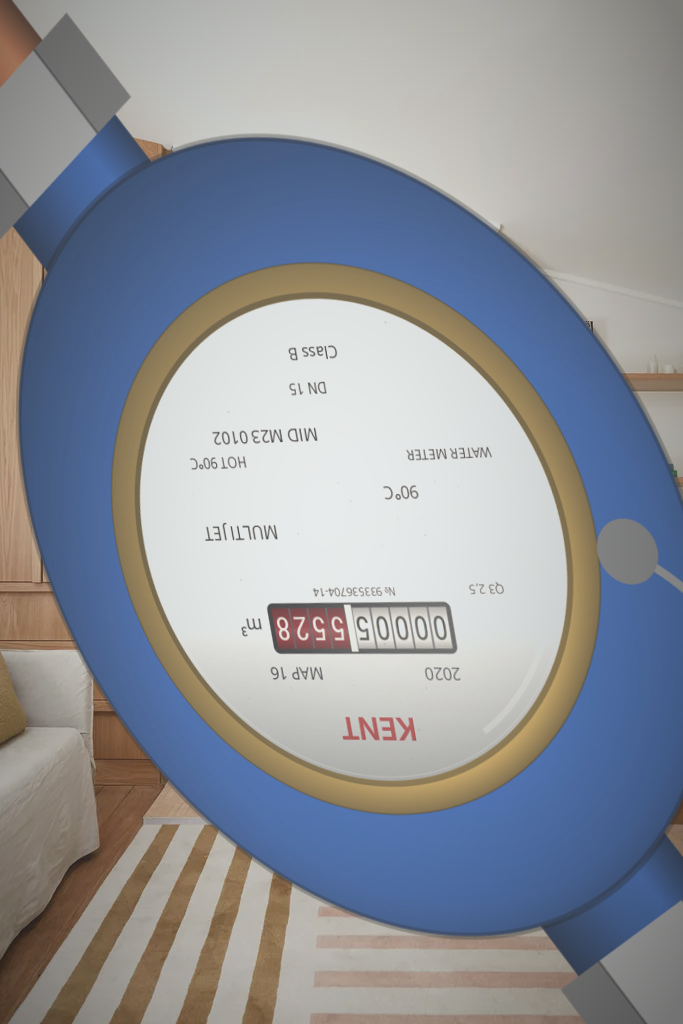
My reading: 5.5528 m³
